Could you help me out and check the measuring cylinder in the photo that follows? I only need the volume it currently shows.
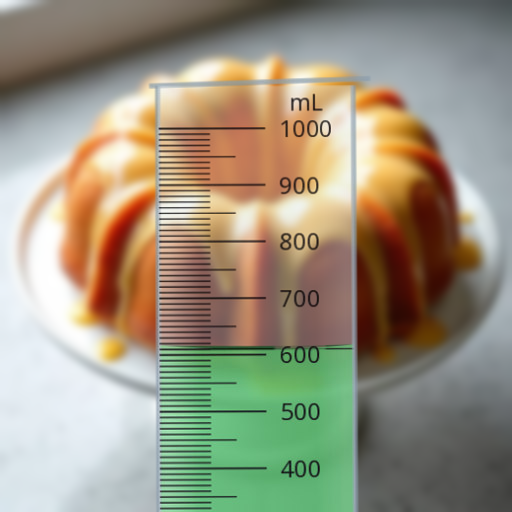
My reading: 610 mL
